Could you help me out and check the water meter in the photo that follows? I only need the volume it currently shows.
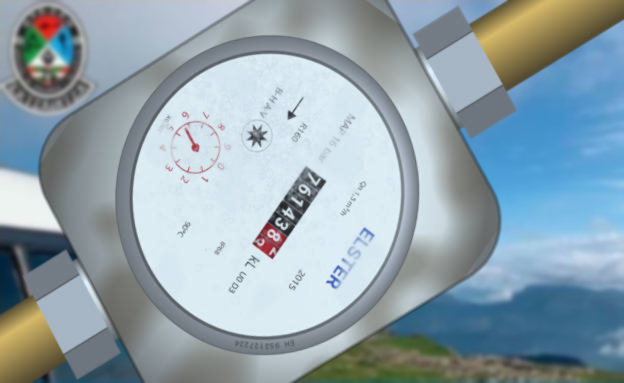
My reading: 76143.825 kL
